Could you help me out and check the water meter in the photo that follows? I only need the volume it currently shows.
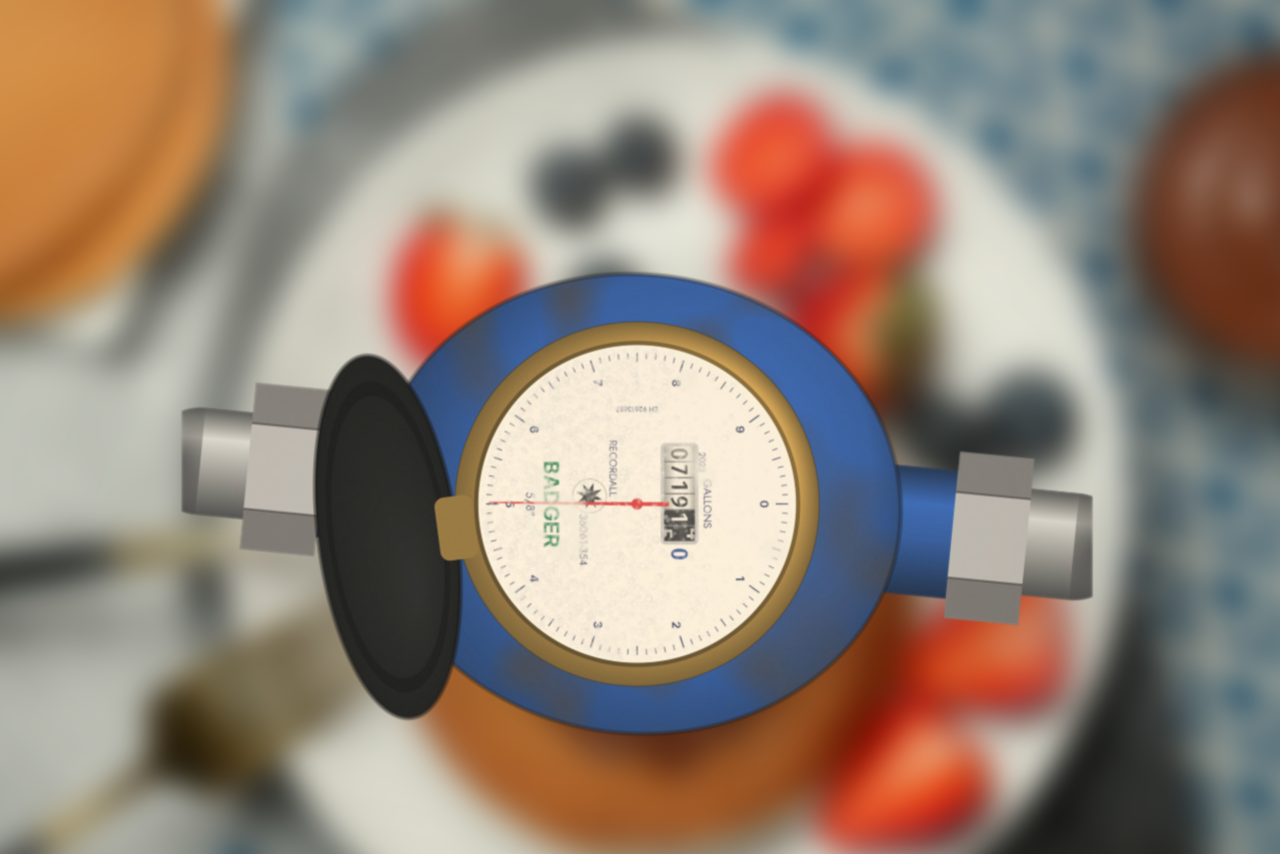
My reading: 719145.0 gal
